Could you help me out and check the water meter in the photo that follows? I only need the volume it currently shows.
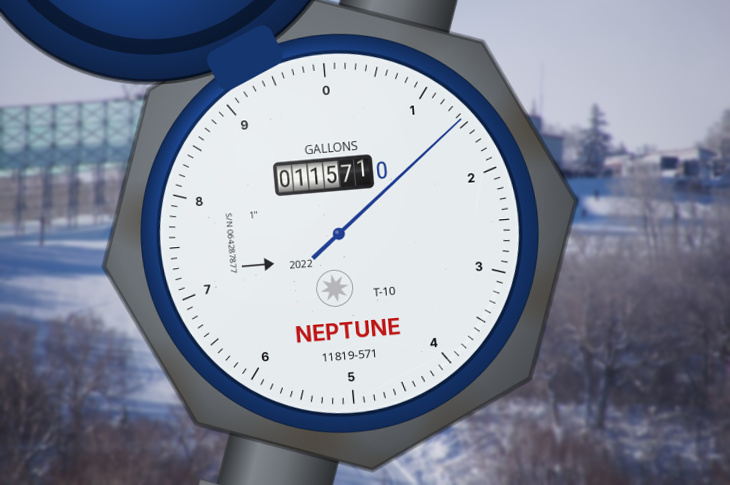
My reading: 115711.4 gal
